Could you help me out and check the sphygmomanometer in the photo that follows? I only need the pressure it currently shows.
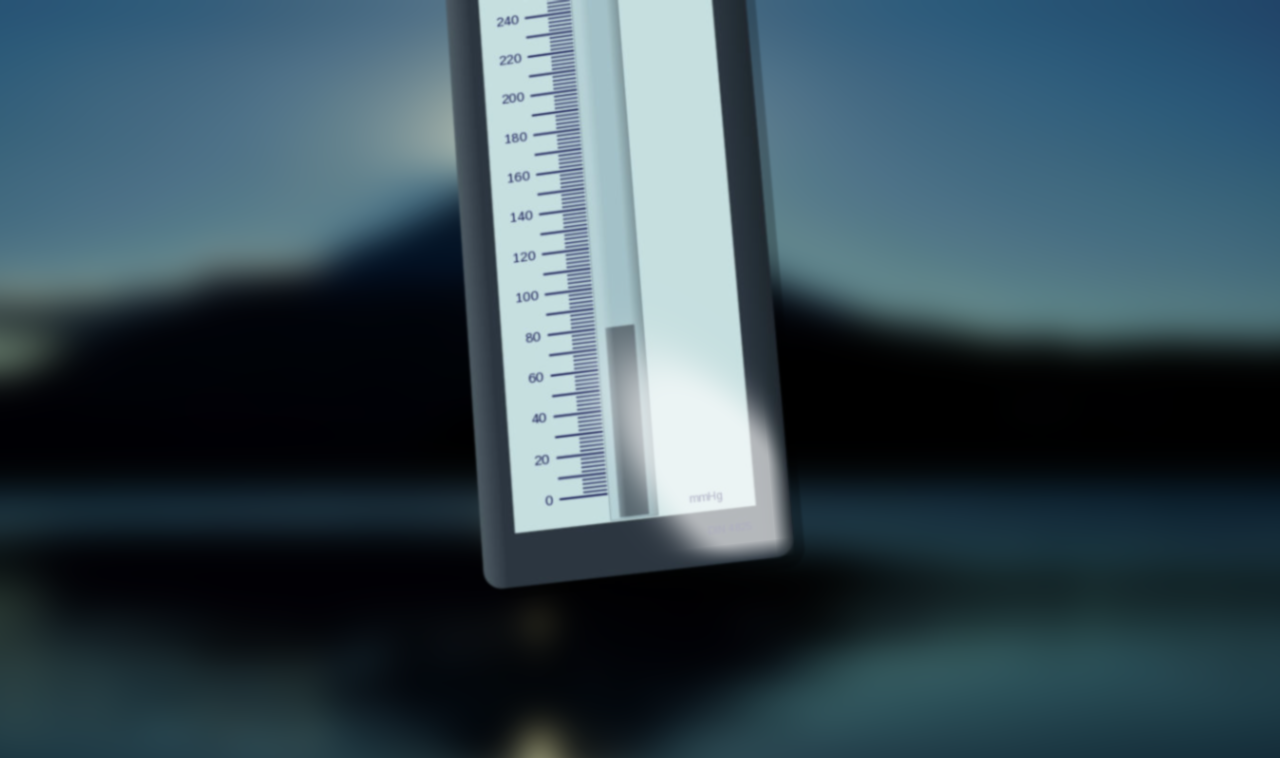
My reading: 80 mmHg
